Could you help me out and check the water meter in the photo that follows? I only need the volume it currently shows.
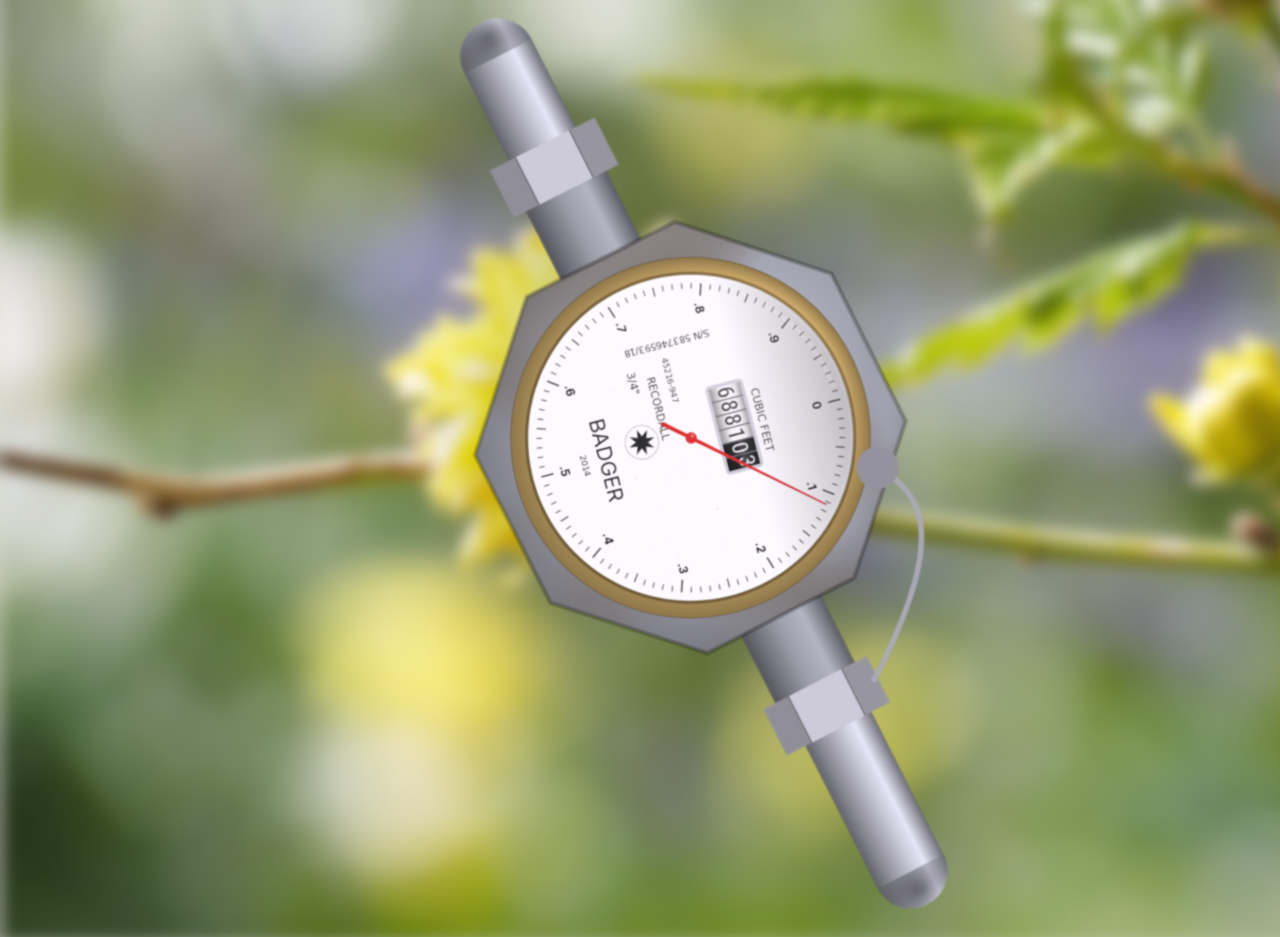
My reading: 688103.11 ft³
